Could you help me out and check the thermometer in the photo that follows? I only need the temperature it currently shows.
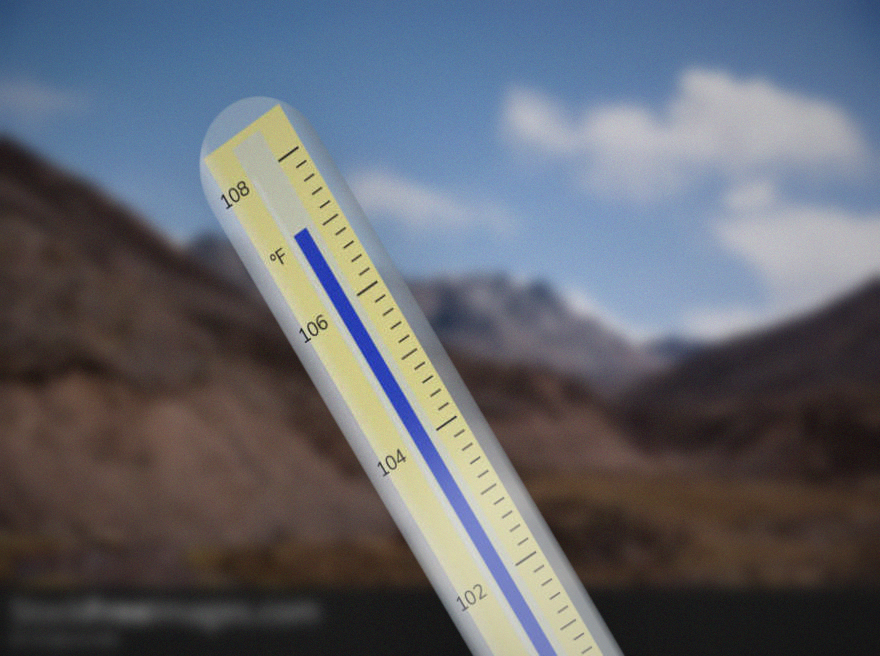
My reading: 107.1 °F
